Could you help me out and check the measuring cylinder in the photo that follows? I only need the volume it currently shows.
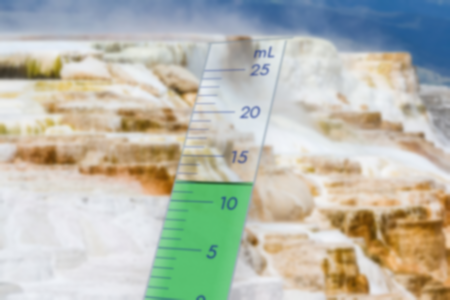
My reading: 12 mL
